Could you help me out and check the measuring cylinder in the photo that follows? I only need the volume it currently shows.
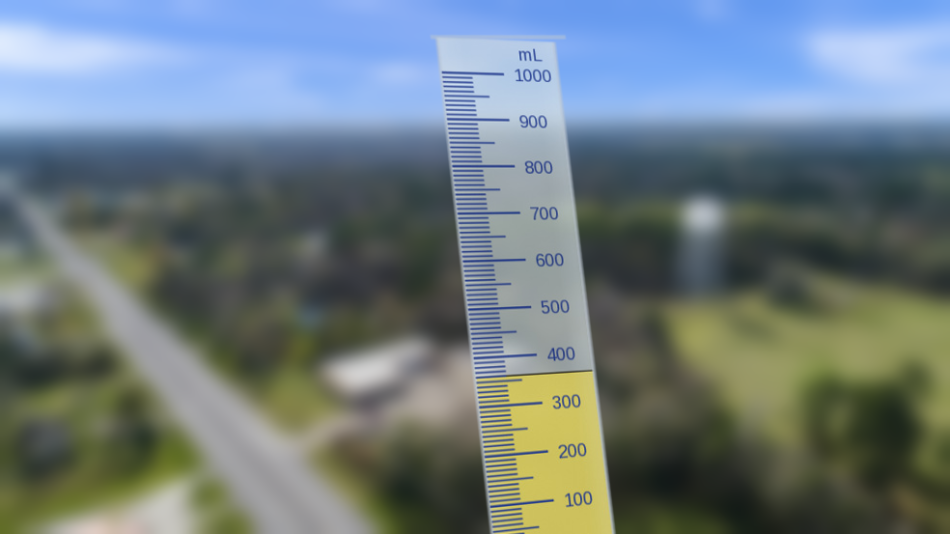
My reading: 360 mL
